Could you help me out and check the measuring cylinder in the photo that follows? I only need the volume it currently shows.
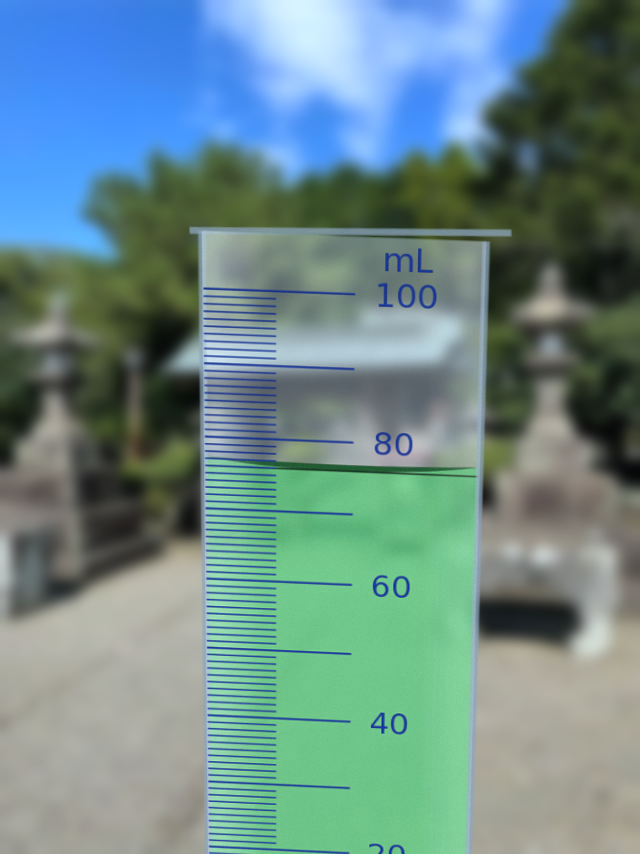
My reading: 76 mL
